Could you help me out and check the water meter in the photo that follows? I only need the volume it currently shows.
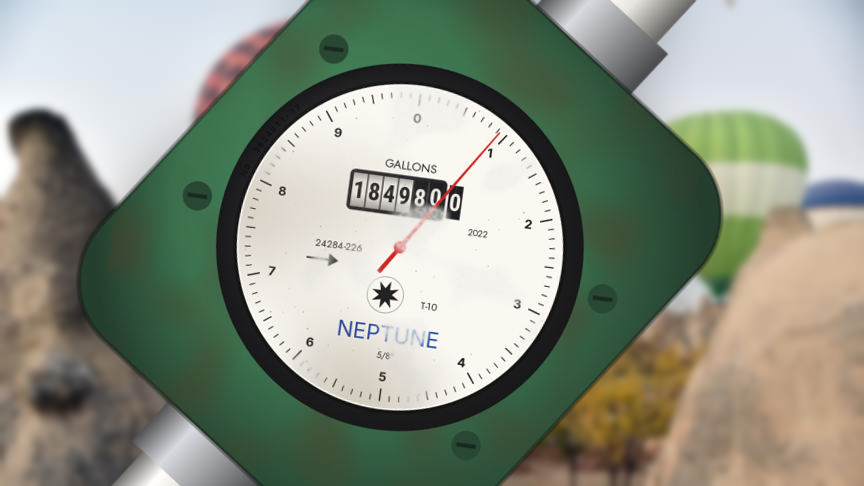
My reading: 1849800.9 gal
